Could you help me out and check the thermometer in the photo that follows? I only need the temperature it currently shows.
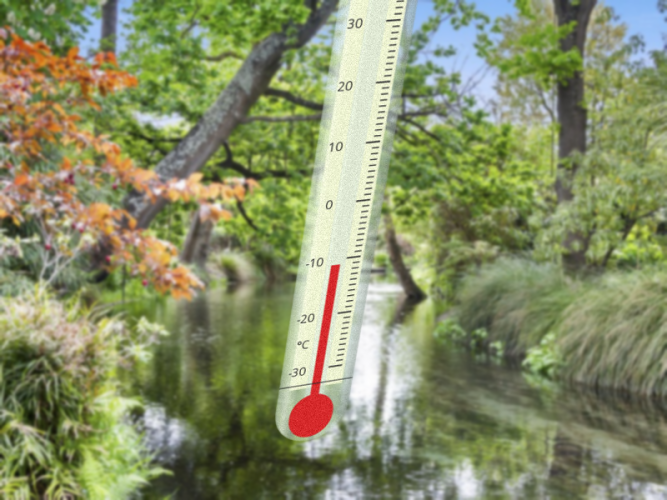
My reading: -11 °C
